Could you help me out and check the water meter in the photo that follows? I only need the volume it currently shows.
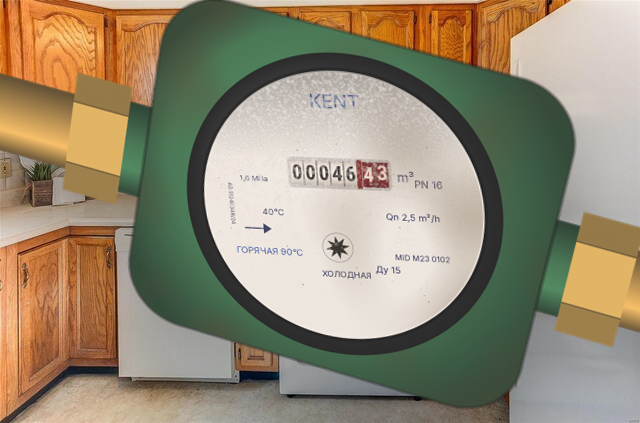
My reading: 46.43 m³
